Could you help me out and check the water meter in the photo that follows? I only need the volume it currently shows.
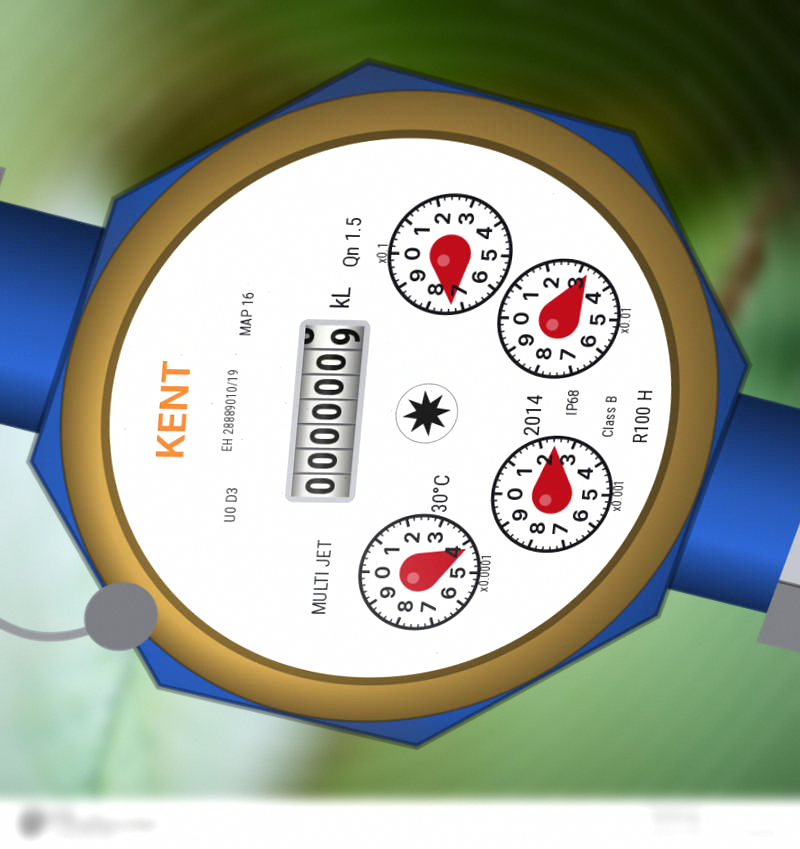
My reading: 8.7324 kL
